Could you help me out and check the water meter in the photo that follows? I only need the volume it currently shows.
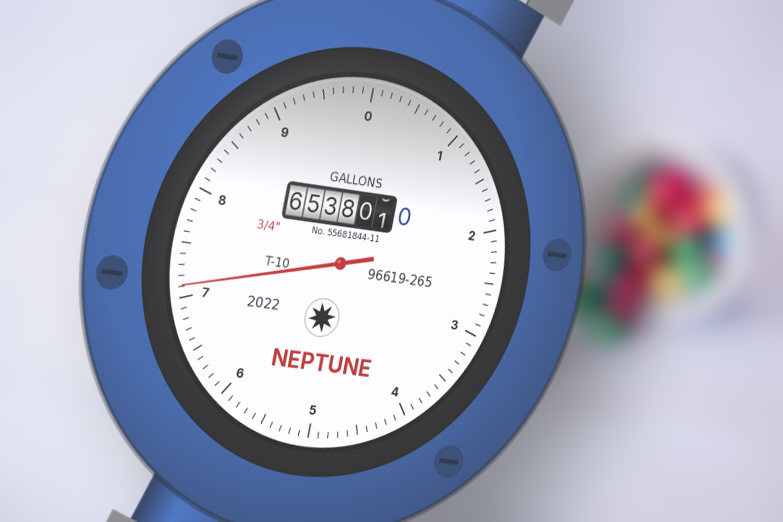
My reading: 6538007.1 gal
